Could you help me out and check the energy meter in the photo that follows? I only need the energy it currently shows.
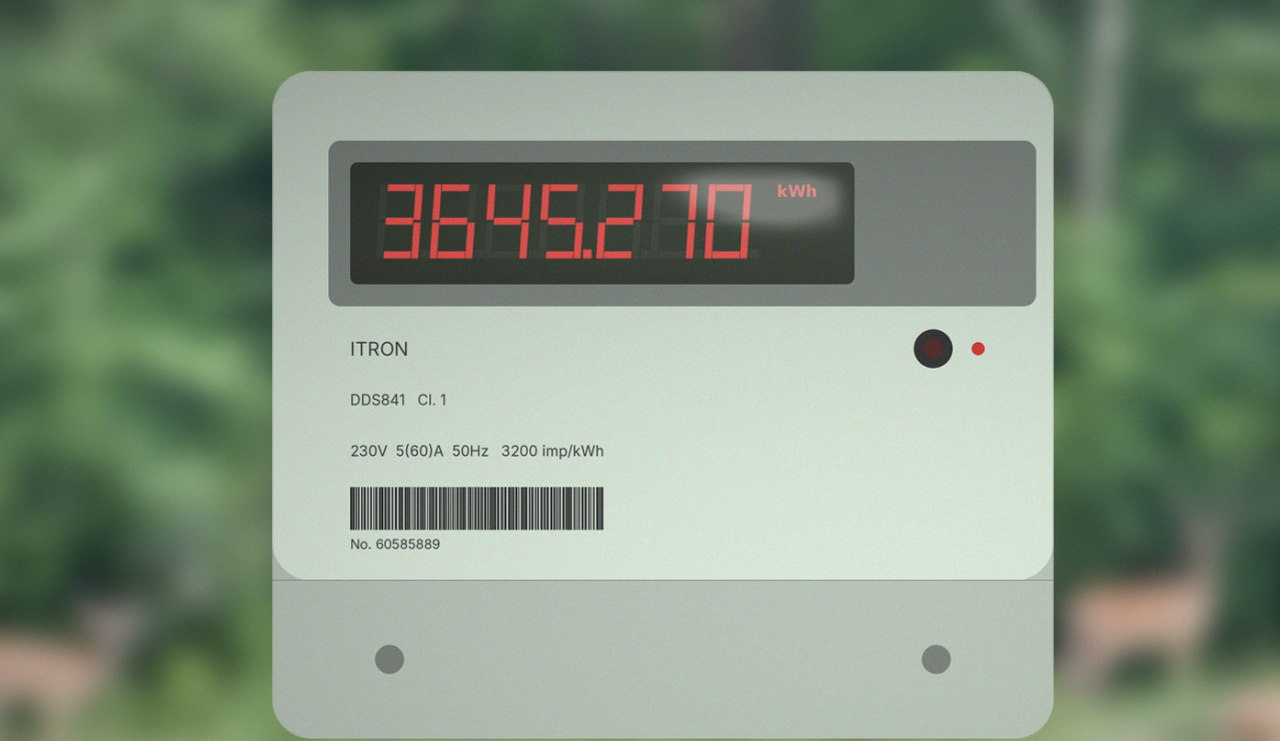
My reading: 3645.270 kWh
